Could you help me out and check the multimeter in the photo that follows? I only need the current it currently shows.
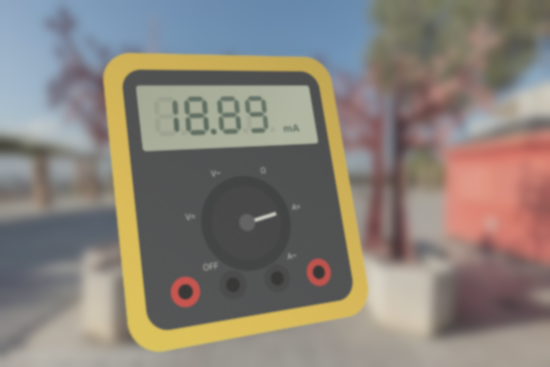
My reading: 18.89 mA
